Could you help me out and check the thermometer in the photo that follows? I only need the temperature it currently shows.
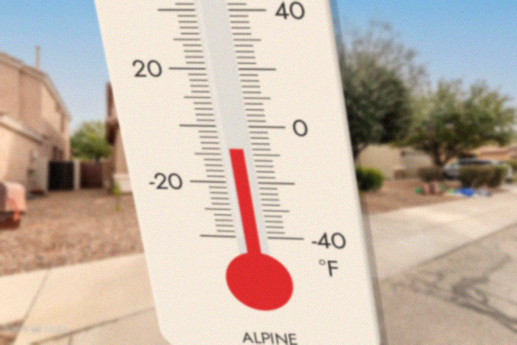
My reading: -8 °F
